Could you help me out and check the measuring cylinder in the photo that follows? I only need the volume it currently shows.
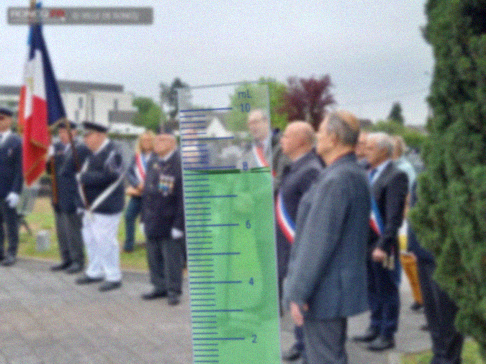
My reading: 7.8 mL
